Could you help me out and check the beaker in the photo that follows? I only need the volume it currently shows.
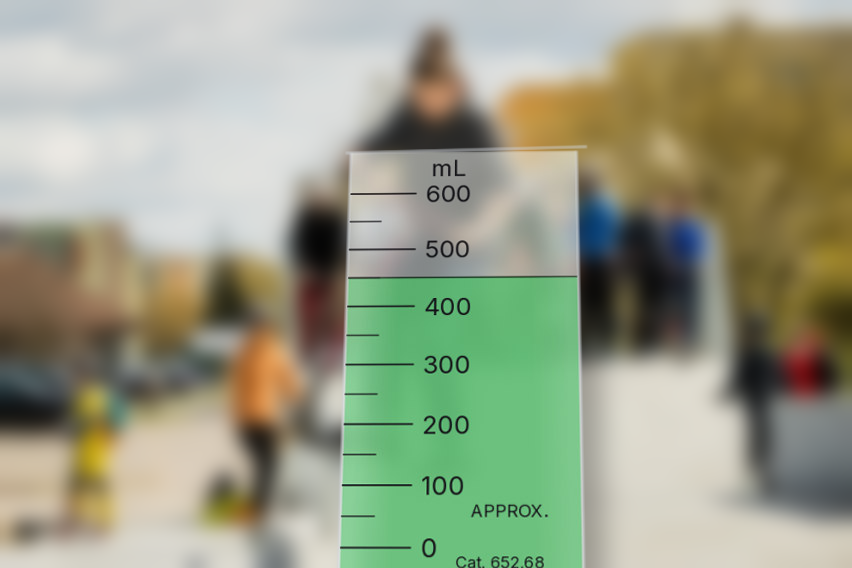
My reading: 450 mL
